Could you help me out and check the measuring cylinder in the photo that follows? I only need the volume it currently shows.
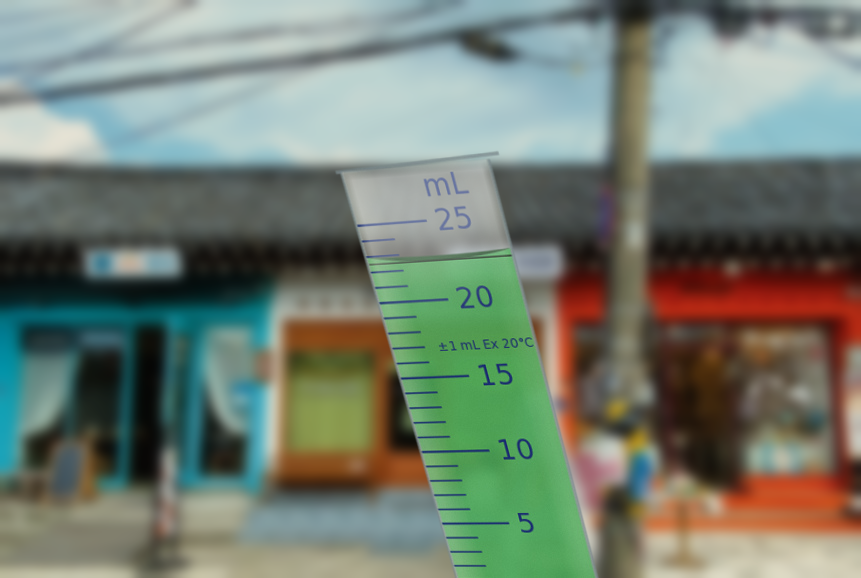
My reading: 22.5 mL
